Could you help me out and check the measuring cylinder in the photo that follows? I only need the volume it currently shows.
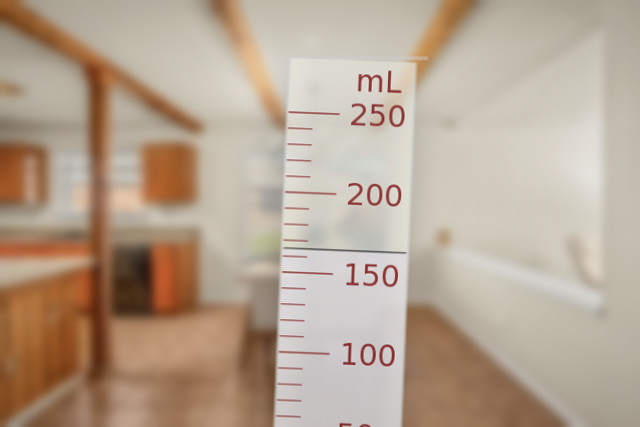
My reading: 165 mL
